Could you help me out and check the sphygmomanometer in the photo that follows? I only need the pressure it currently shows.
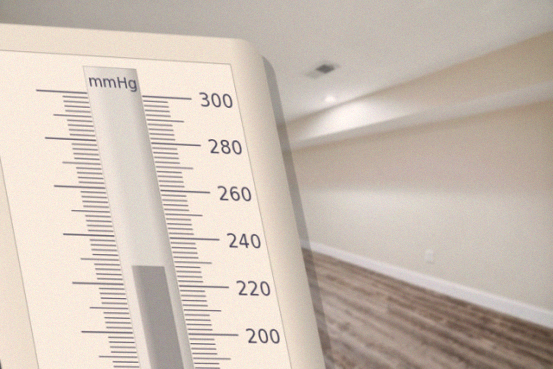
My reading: 228 mmHg
